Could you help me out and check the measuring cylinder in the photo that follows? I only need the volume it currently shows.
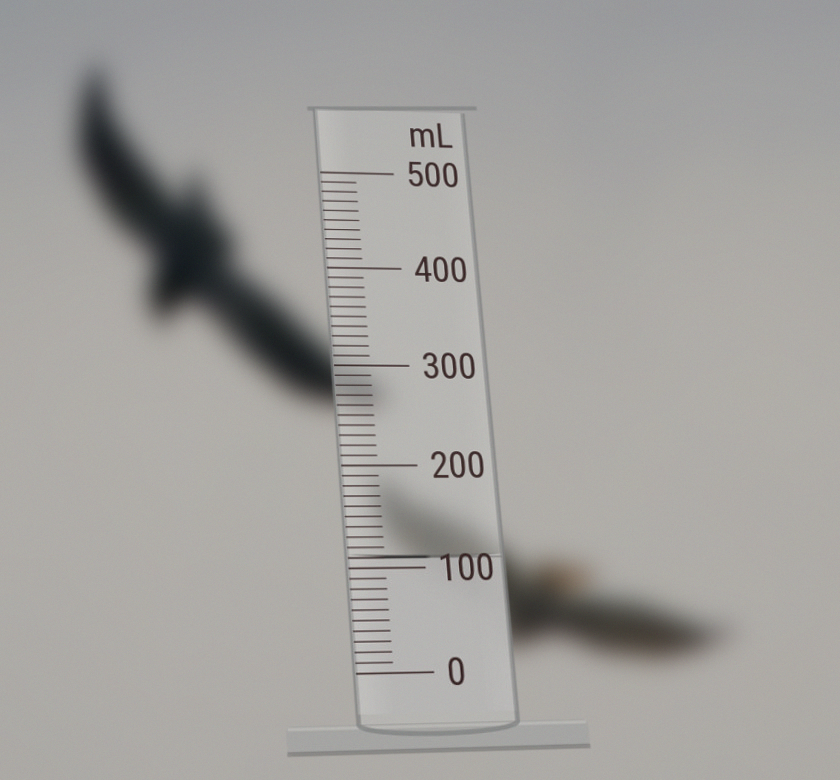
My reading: 110 mL
